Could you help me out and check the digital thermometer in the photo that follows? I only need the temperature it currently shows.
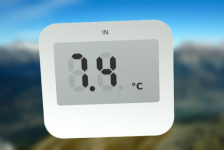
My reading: 7.4 °C
